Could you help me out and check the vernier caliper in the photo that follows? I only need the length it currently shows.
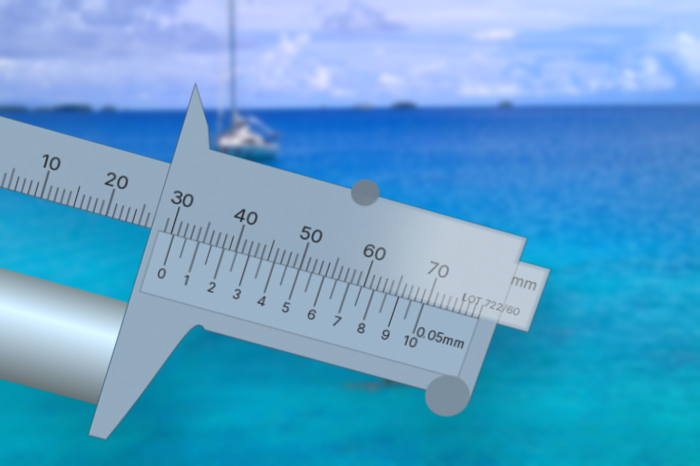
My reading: 30.4 mm
